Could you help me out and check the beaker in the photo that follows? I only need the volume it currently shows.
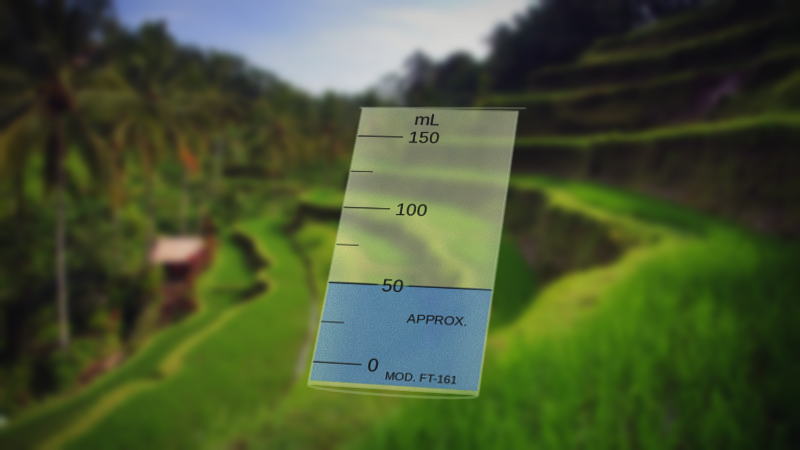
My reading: 50 mL
